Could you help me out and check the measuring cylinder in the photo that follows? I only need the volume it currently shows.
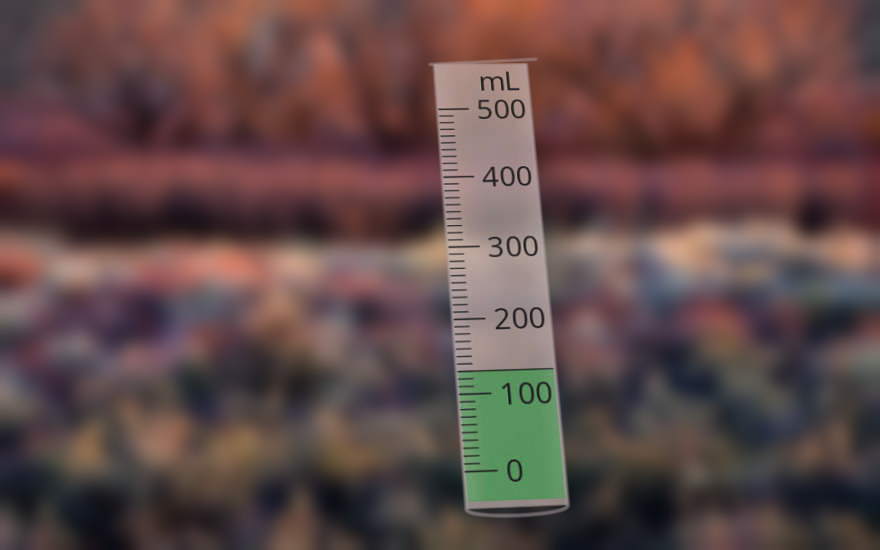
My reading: 130 mL
